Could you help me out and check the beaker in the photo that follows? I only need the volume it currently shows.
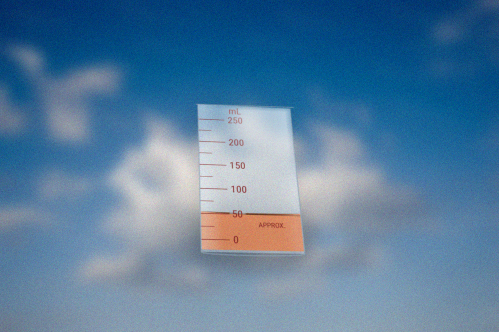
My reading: 50 mL
